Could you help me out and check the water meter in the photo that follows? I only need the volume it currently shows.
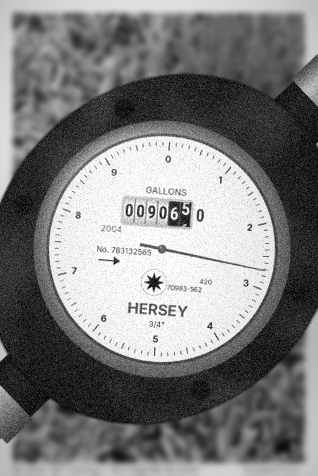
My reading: 90652.7 gal
